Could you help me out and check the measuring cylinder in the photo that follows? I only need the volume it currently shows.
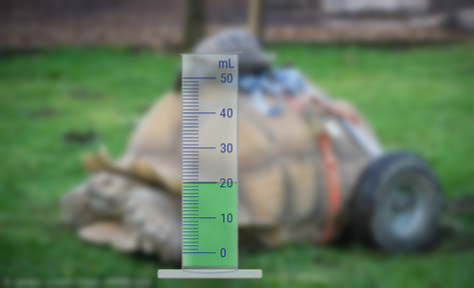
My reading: 20 mL
